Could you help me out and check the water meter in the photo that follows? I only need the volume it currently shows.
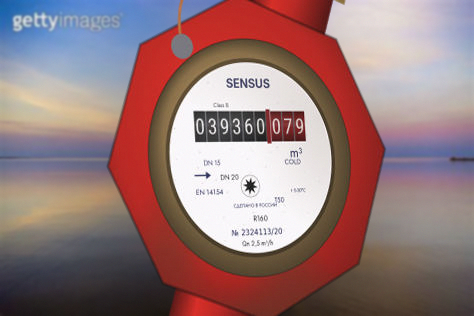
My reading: 39360.079 m³
